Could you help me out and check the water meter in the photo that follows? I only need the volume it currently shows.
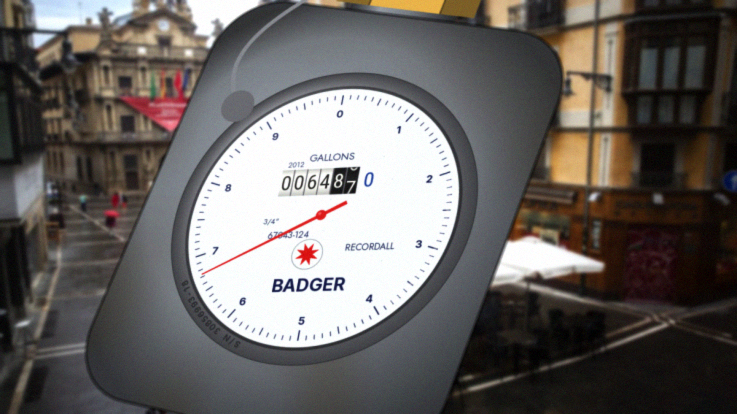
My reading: 64866.7 gal
